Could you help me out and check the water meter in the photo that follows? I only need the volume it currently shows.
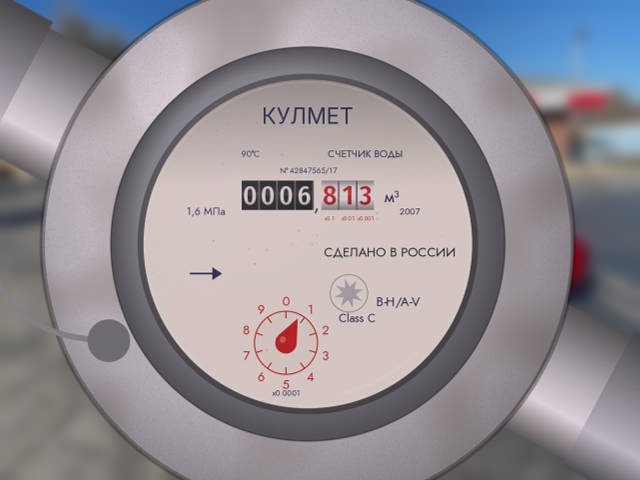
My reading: 6.8130 m³
